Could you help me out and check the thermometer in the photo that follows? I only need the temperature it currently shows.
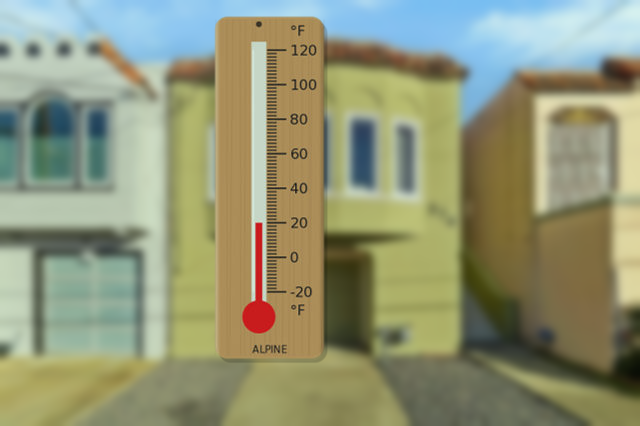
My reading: 20 °F
